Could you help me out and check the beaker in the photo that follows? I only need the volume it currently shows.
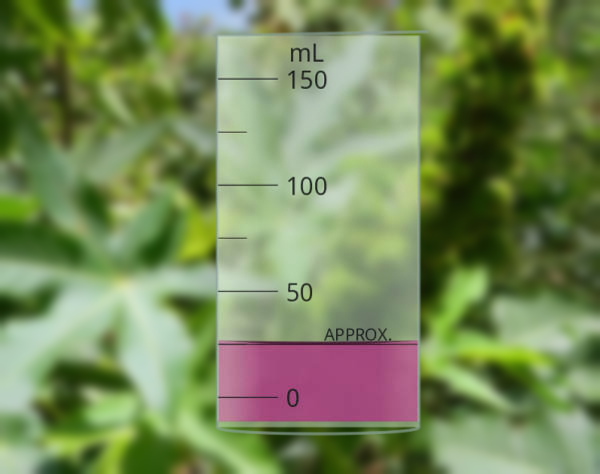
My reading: 25 mL
